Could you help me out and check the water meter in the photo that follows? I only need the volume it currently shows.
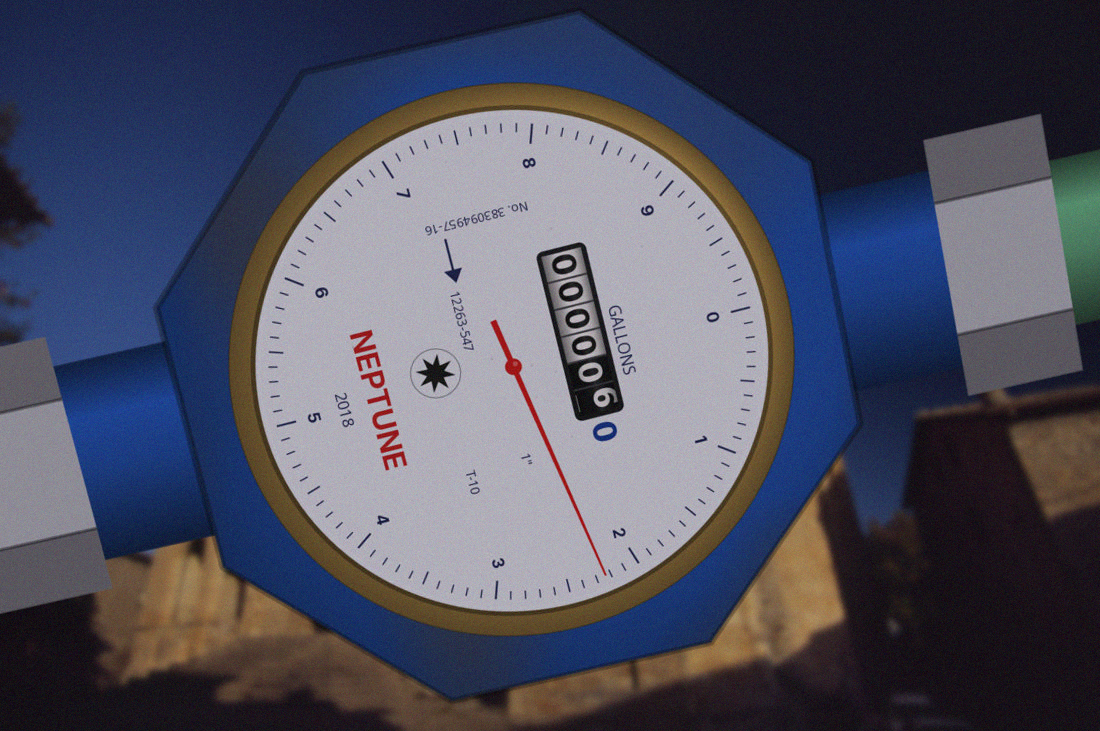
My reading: 62.2 gal
